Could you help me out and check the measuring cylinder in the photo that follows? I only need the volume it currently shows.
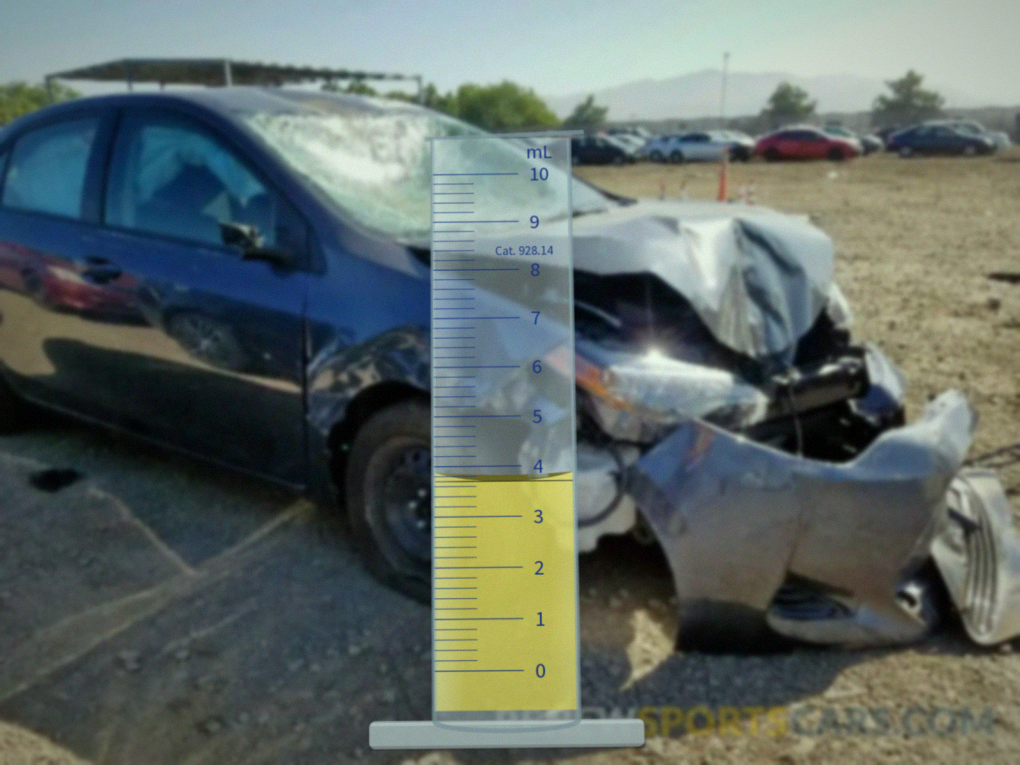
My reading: 3.7 mL
